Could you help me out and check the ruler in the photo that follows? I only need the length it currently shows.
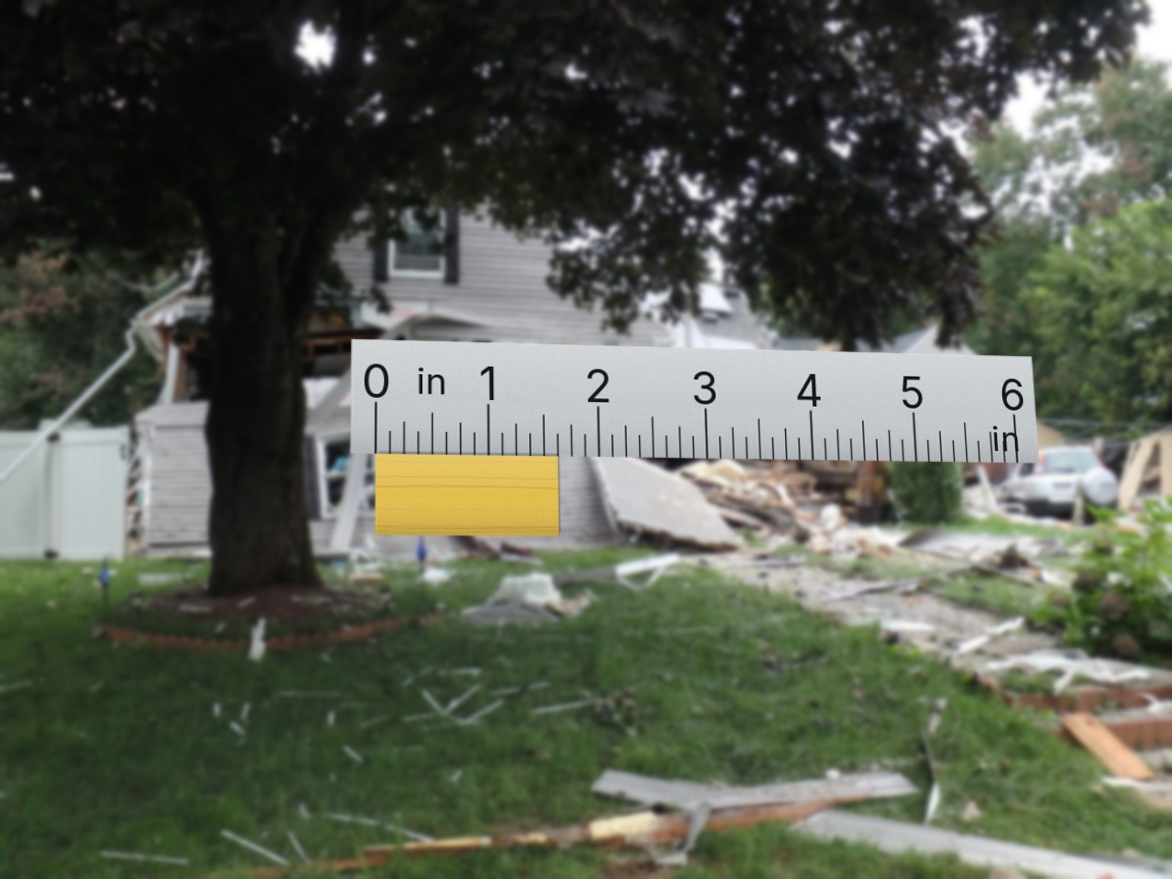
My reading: 1.625 in
